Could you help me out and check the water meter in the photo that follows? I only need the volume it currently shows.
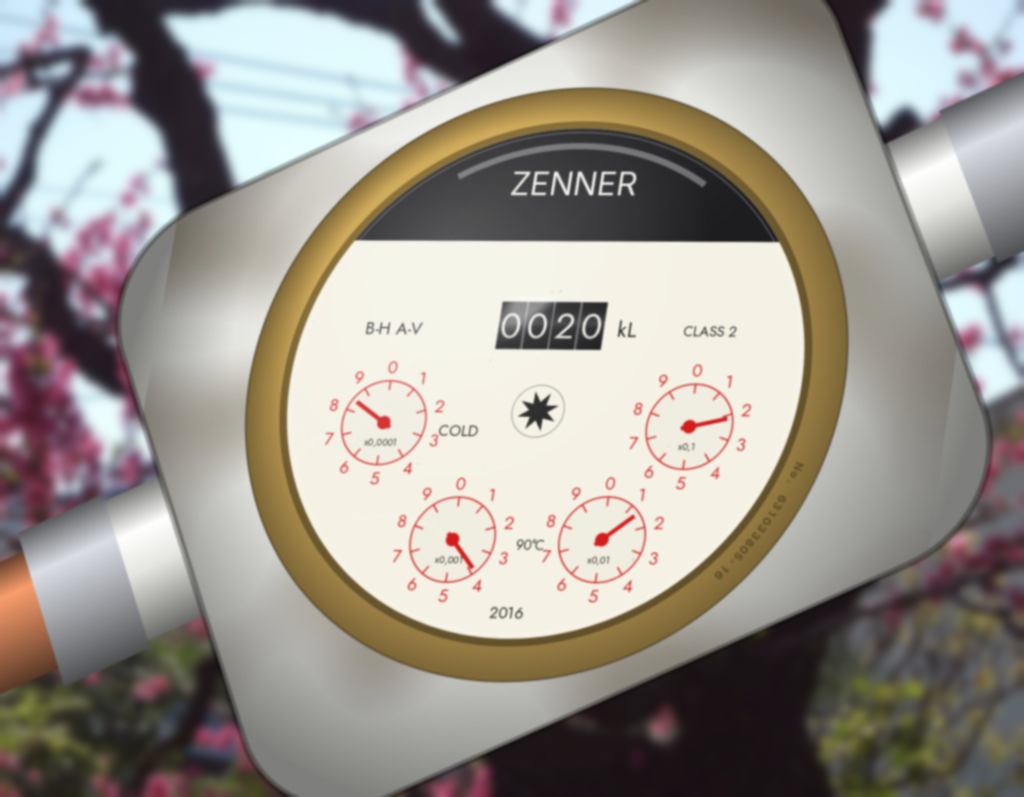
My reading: 20.2138 kL
